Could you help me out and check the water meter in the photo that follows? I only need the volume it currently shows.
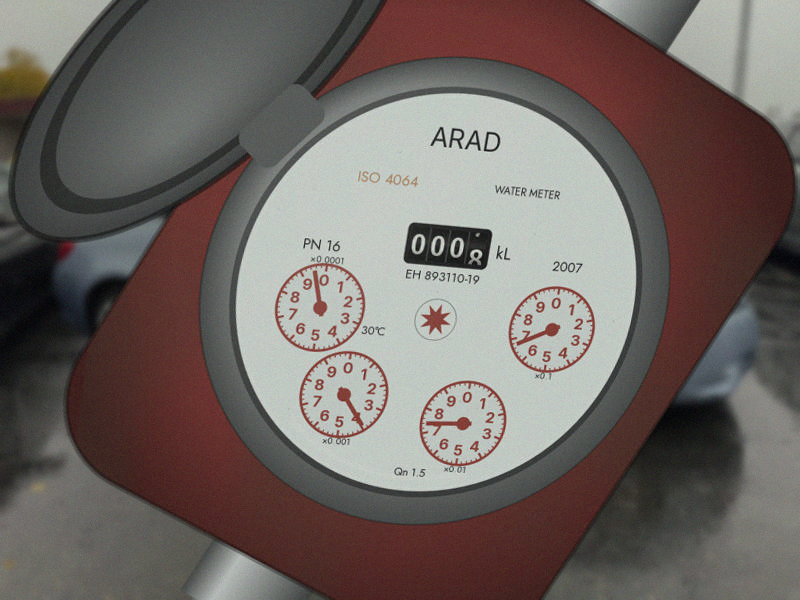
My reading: 7.6739 kL
